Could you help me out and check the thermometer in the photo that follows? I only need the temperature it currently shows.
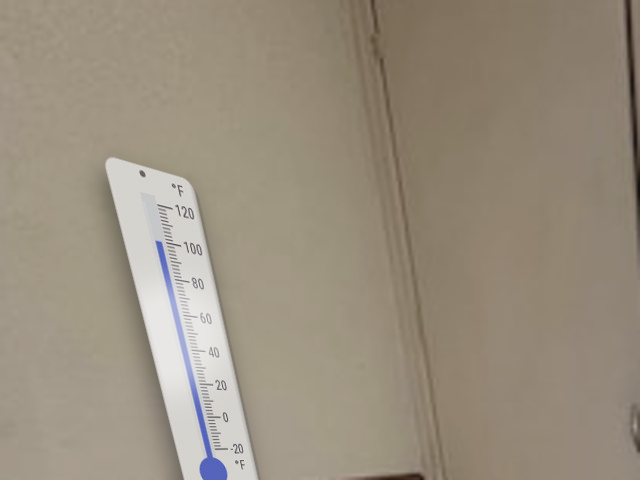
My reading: 100 °F
